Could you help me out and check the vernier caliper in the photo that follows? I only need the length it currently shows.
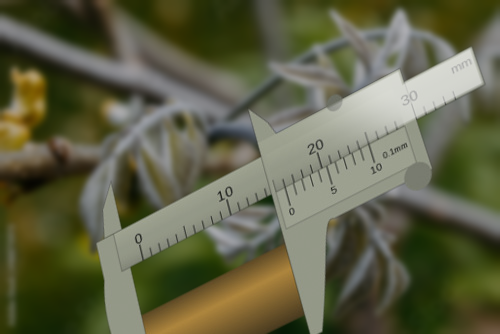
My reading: 16.0 mm
